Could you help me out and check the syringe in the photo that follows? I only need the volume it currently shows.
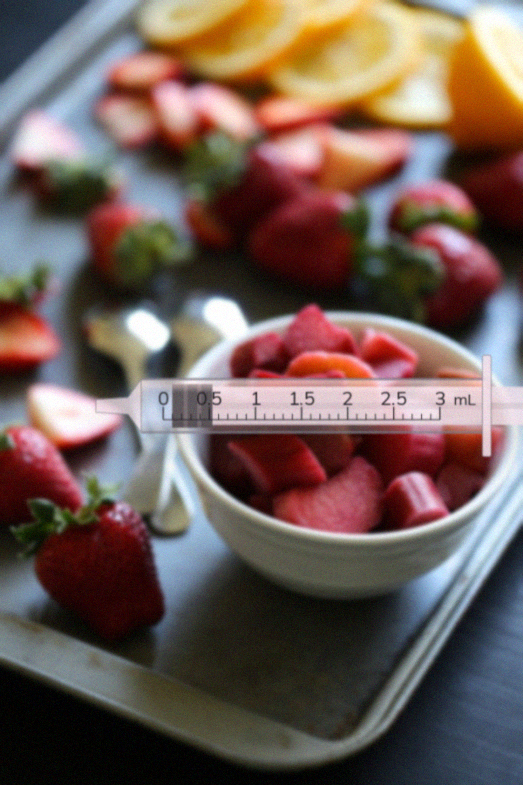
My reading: 0.1 mL
